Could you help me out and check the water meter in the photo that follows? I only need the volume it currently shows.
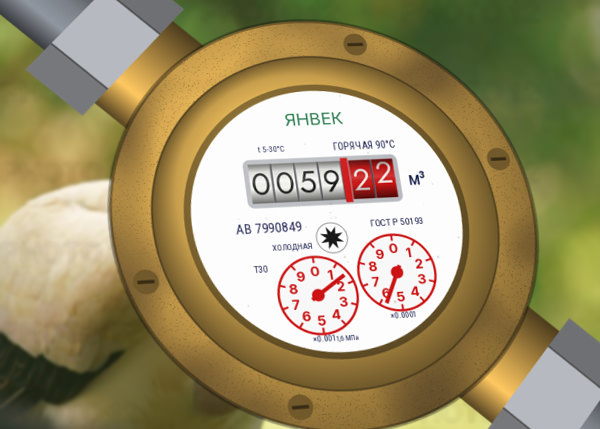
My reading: 59.2215 m³
